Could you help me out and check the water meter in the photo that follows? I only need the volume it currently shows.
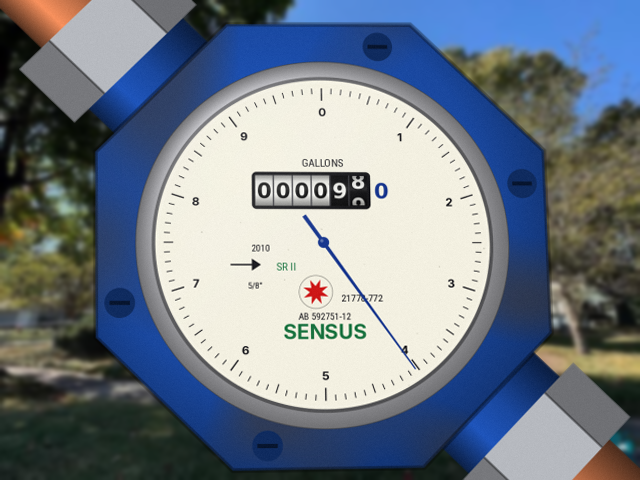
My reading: 984.0 gal
